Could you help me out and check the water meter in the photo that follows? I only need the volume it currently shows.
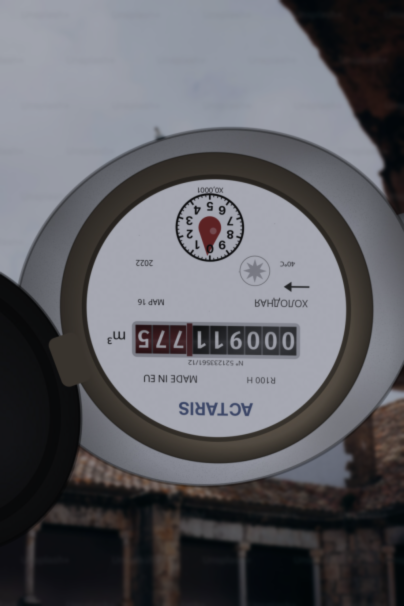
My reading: 911.7750 m³
